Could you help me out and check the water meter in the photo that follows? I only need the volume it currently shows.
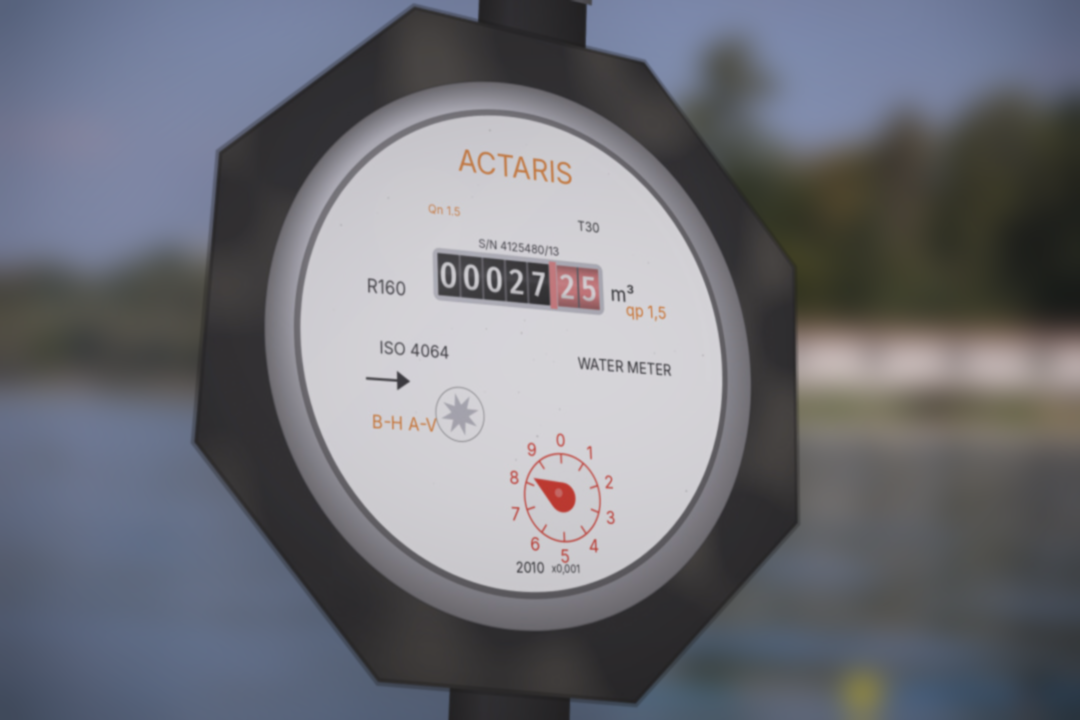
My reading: 27.258 m³
